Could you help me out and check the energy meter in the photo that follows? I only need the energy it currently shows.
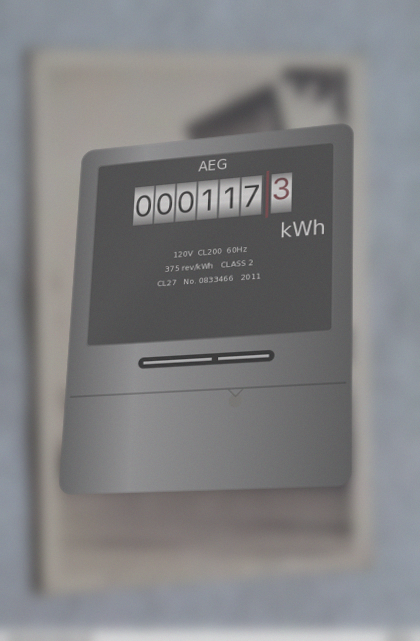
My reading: 117.3 kWh
